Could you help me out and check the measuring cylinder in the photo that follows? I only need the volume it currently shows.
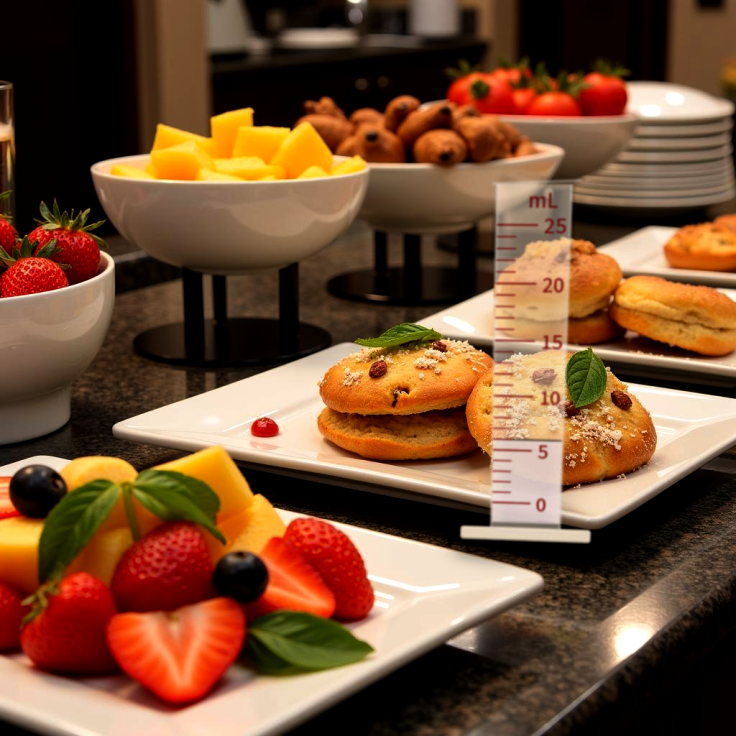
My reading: 6 mL
